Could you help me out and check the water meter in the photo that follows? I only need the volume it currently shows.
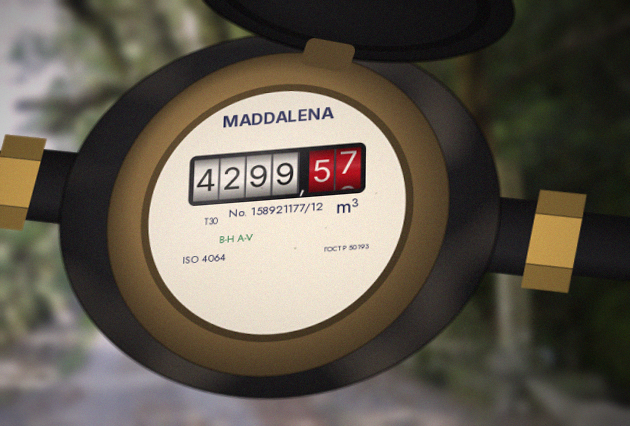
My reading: 4299.57 m³
